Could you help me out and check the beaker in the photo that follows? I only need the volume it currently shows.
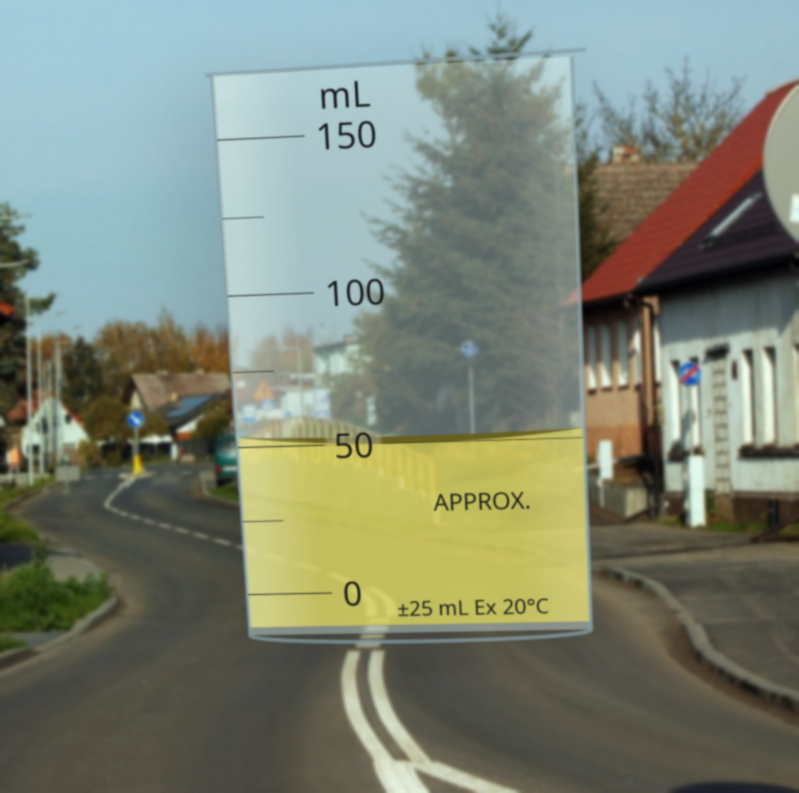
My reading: 50 mL
